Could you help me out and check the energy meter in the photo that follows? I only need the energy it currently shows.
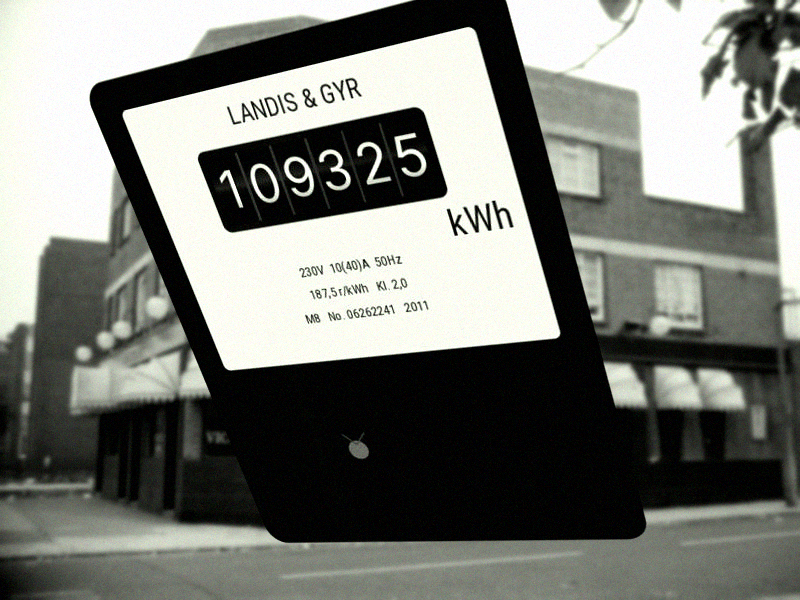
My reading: 109325 kWh
